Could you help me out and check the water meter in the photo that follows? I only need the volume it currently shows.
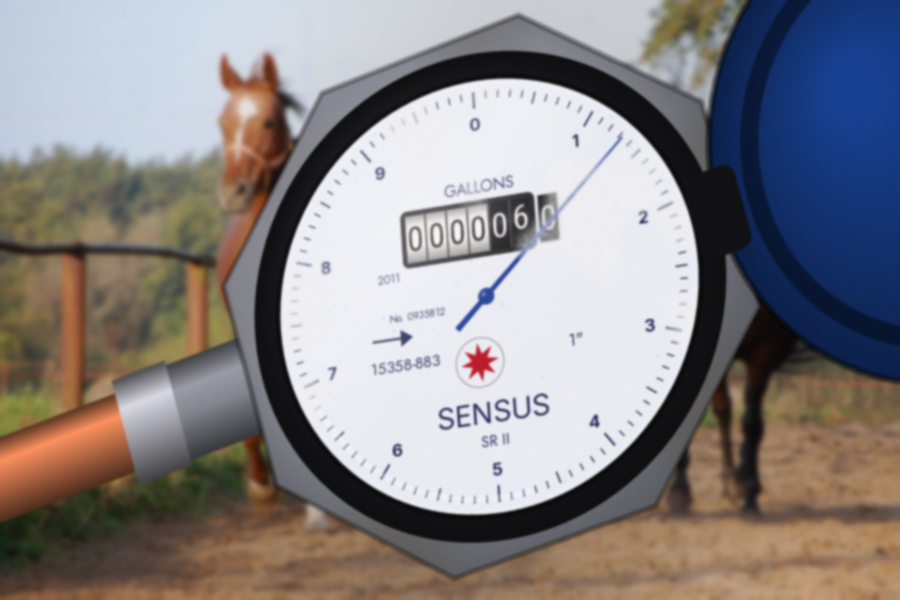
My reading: 61.3 gal
